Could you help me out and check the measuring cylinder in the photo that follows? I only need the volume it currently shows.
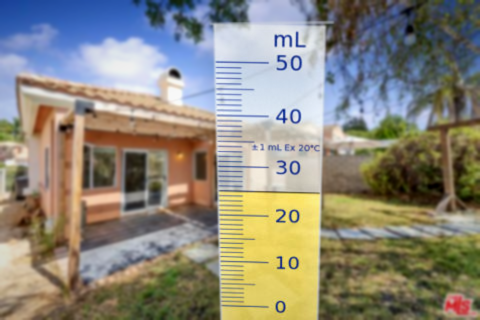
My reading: 25 mL
